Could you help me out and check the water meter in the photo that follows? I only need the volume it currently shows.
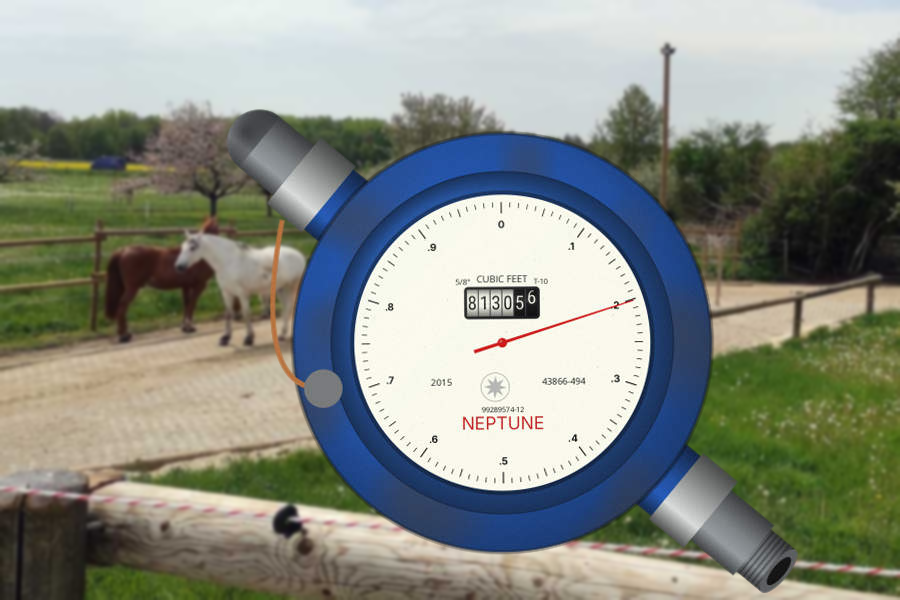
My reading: 813056.20 ft³
